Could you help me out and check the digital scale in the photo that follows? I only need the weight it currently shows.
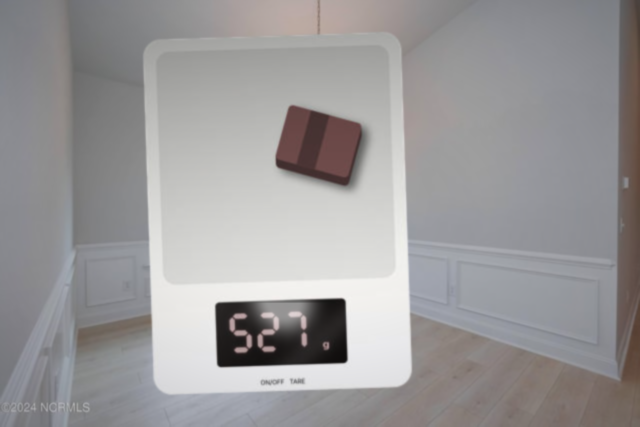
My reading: 527 g
